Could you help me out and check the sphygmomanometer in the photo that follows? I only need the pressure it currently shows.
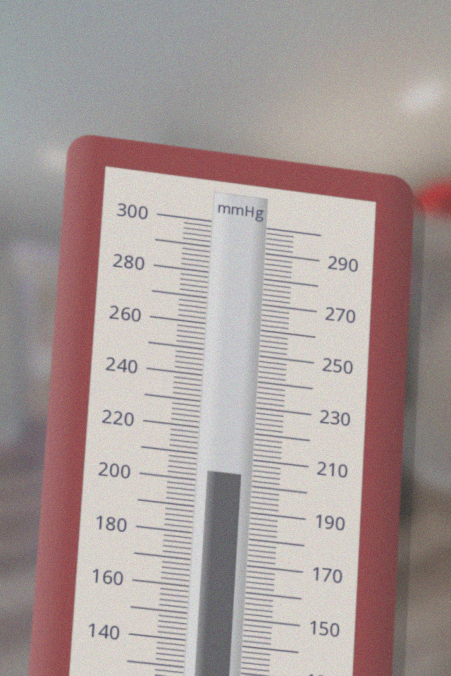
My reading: 204 mmHg
